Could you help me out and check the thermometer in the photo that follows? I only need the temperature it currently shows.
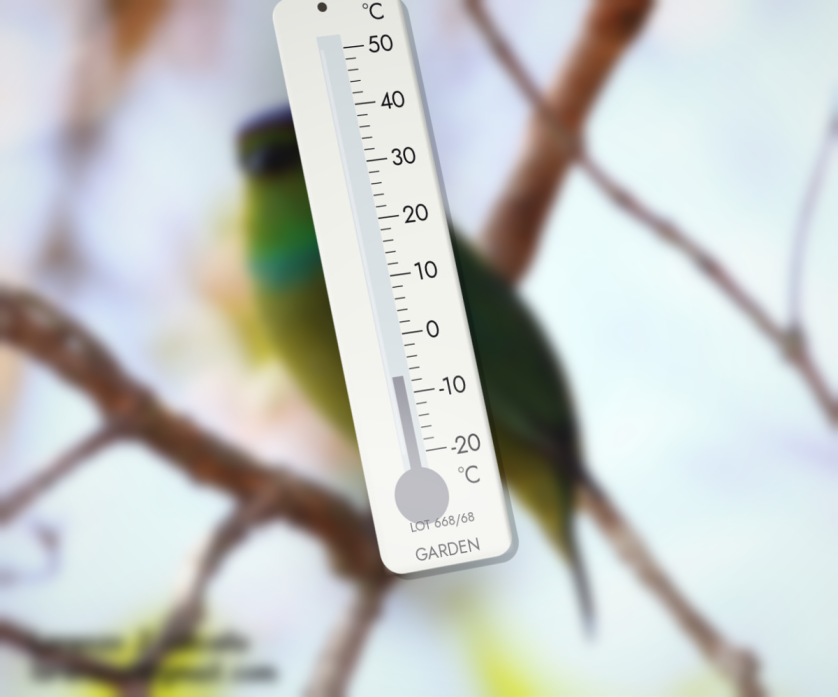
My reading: -7 °C
